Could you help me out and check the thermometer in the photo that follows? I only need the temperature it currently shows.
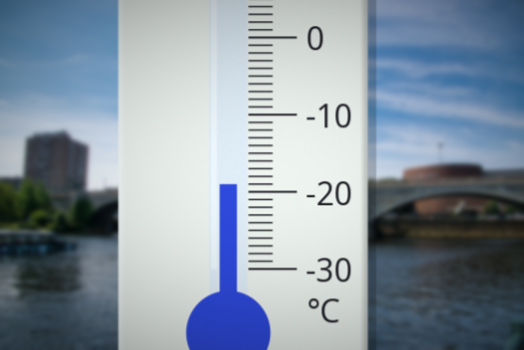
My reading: -19 °C
